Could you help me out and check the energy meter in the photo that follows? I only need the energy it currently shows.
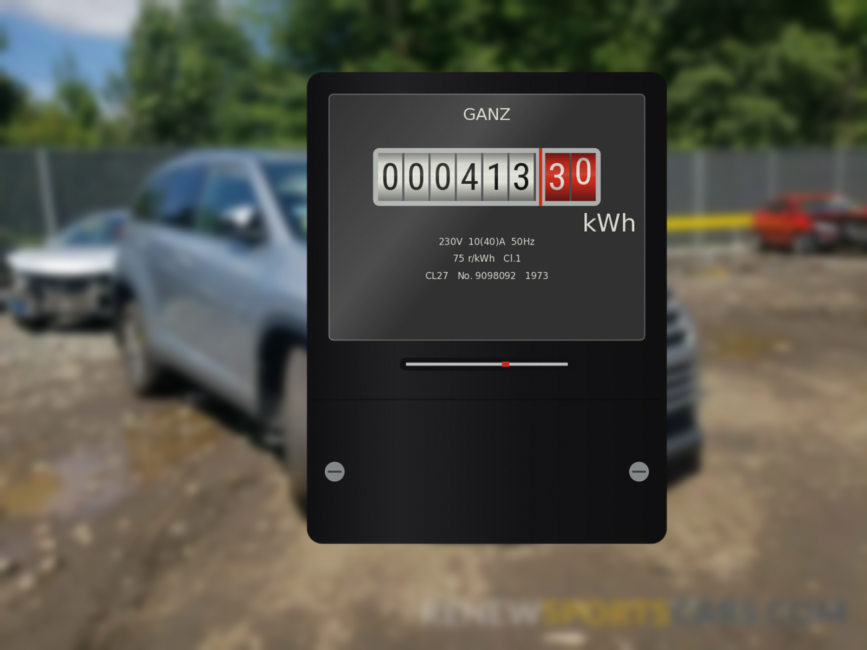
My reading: 413.30 kWh
